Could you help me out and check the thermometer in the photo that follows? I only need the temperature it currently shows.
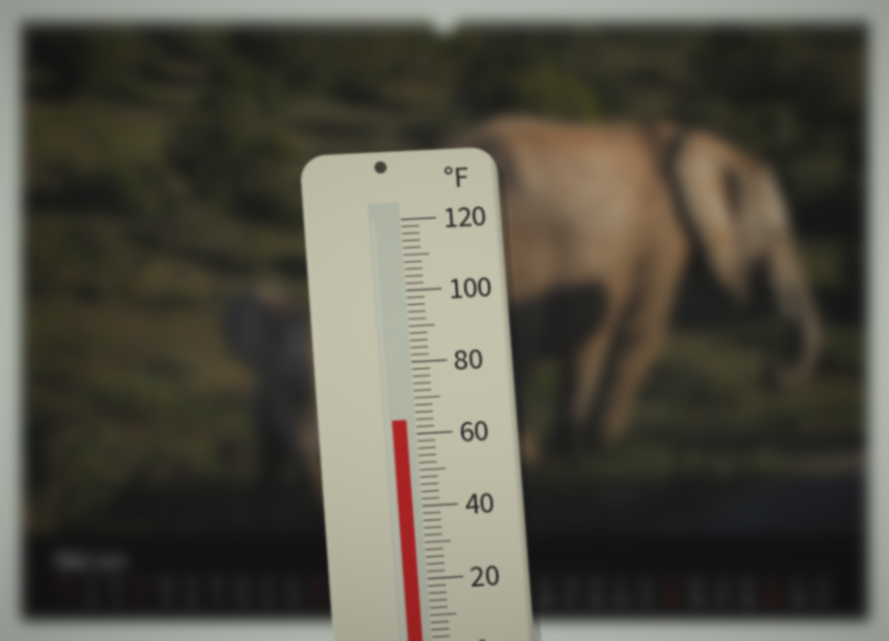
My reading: 64 °F
